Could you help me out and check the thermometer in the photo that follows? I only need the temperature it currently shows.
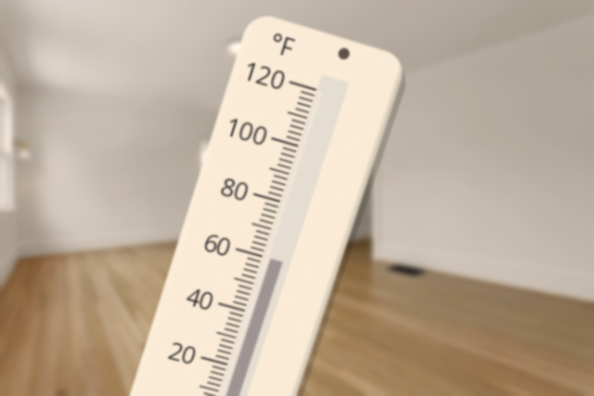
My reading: 60 °F
